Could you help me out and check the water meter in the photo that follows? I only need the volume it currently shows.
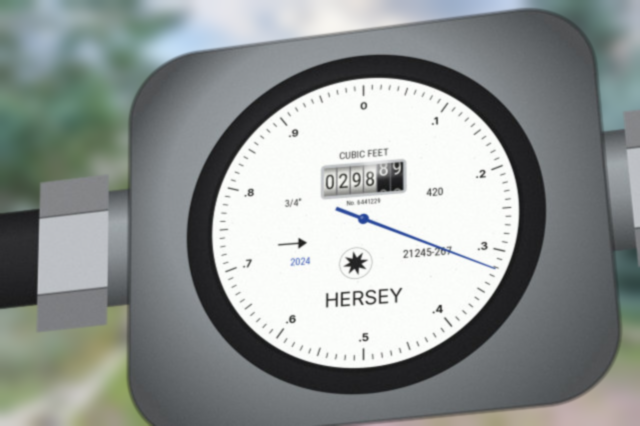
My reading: 29889.32 ft³
